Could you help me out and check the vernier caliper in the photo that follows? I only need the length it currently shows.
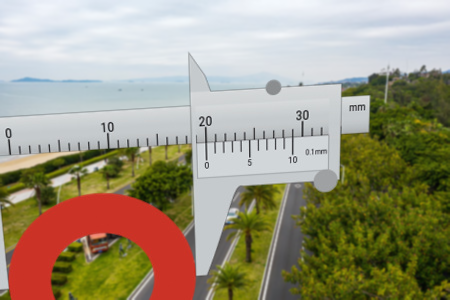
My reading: 20.0 mm
